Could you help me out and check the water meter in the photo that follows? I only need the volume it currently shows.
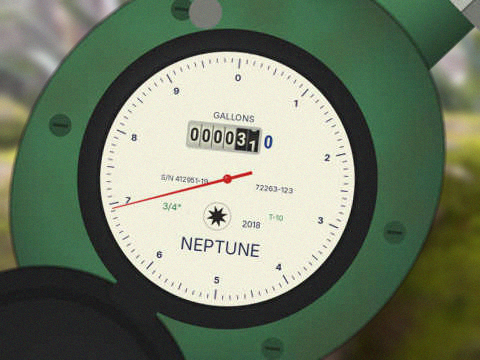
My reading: 306.9 gal
